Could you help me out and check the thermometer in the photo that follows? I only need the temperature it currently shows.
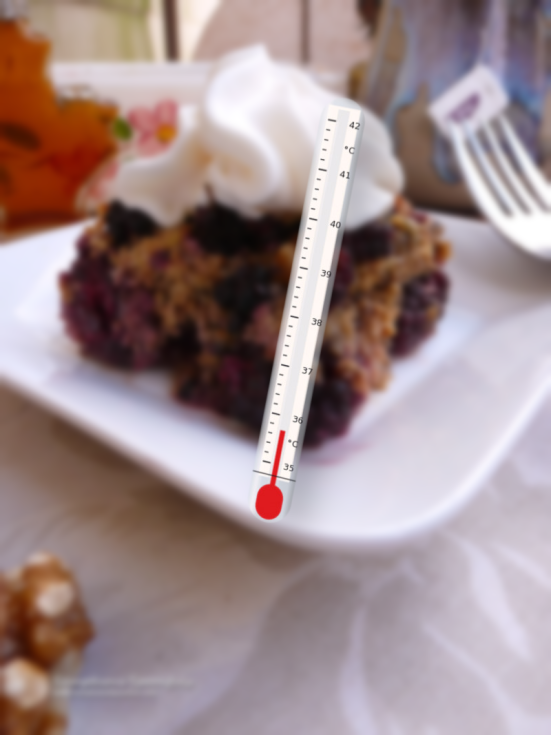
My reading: 35.7 °C
